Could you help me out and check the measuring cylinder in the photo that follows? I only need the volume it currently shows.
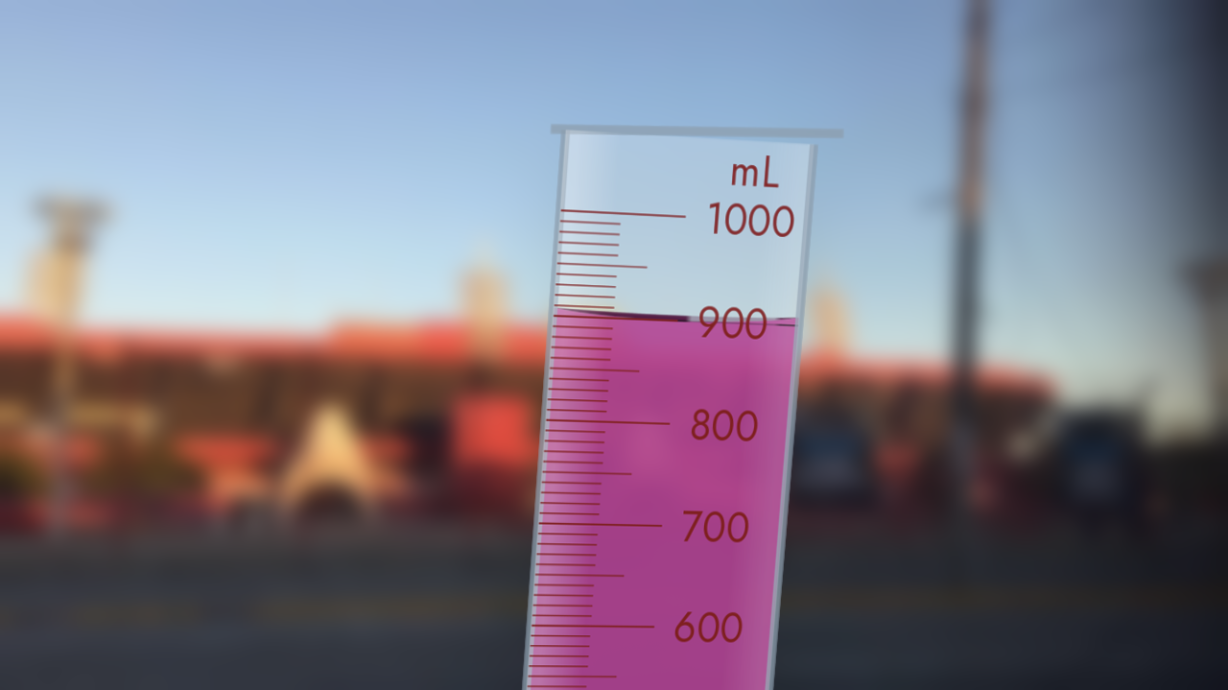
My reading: 900 mL
